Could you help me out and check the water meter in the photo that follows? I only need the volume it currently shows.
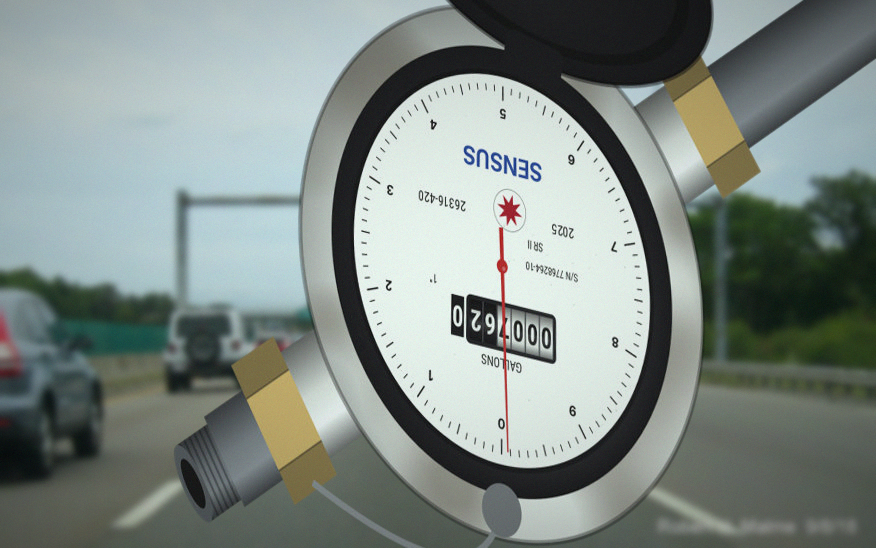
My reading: 7619.9 gal
